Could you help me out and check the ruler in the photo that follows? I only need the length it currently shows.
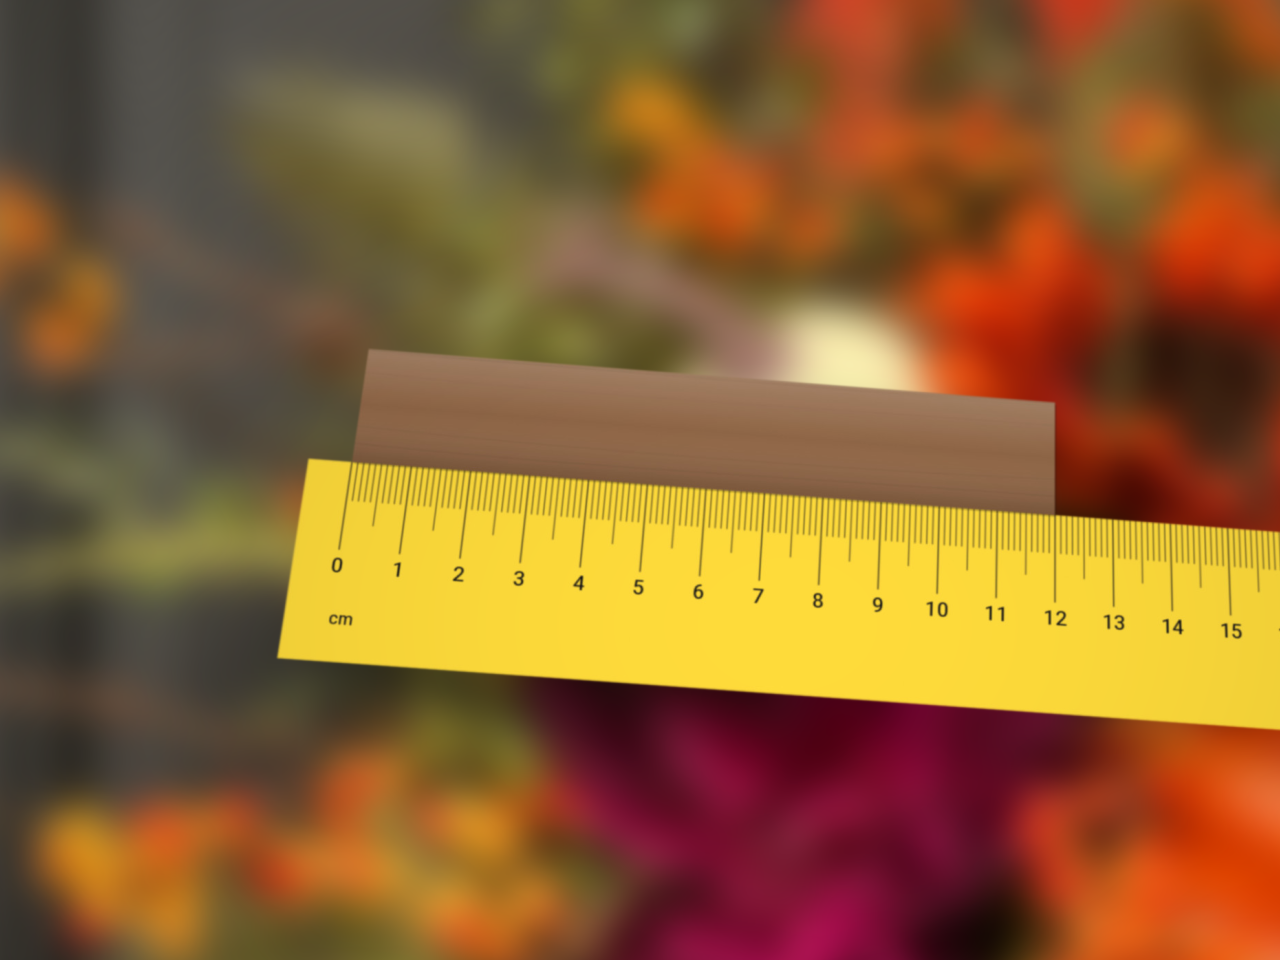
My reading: 12 cm
